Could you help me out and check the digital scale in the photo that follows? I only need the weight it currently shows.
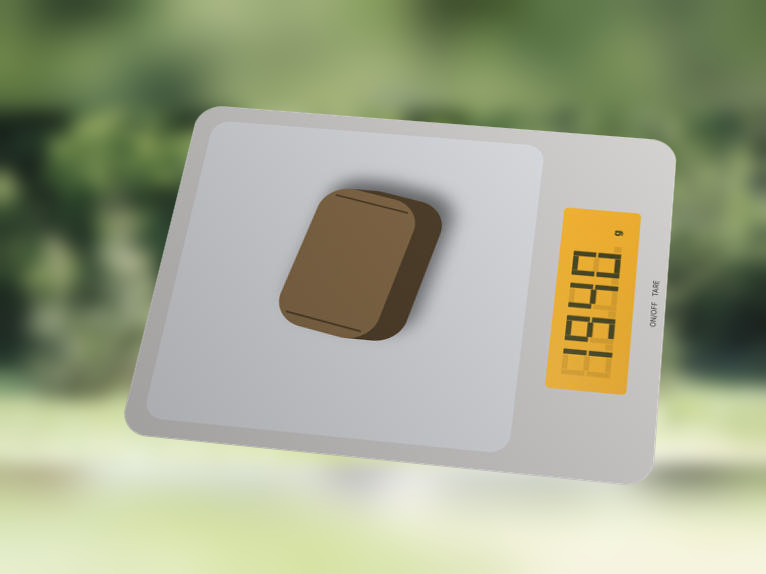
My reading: 1940 g
